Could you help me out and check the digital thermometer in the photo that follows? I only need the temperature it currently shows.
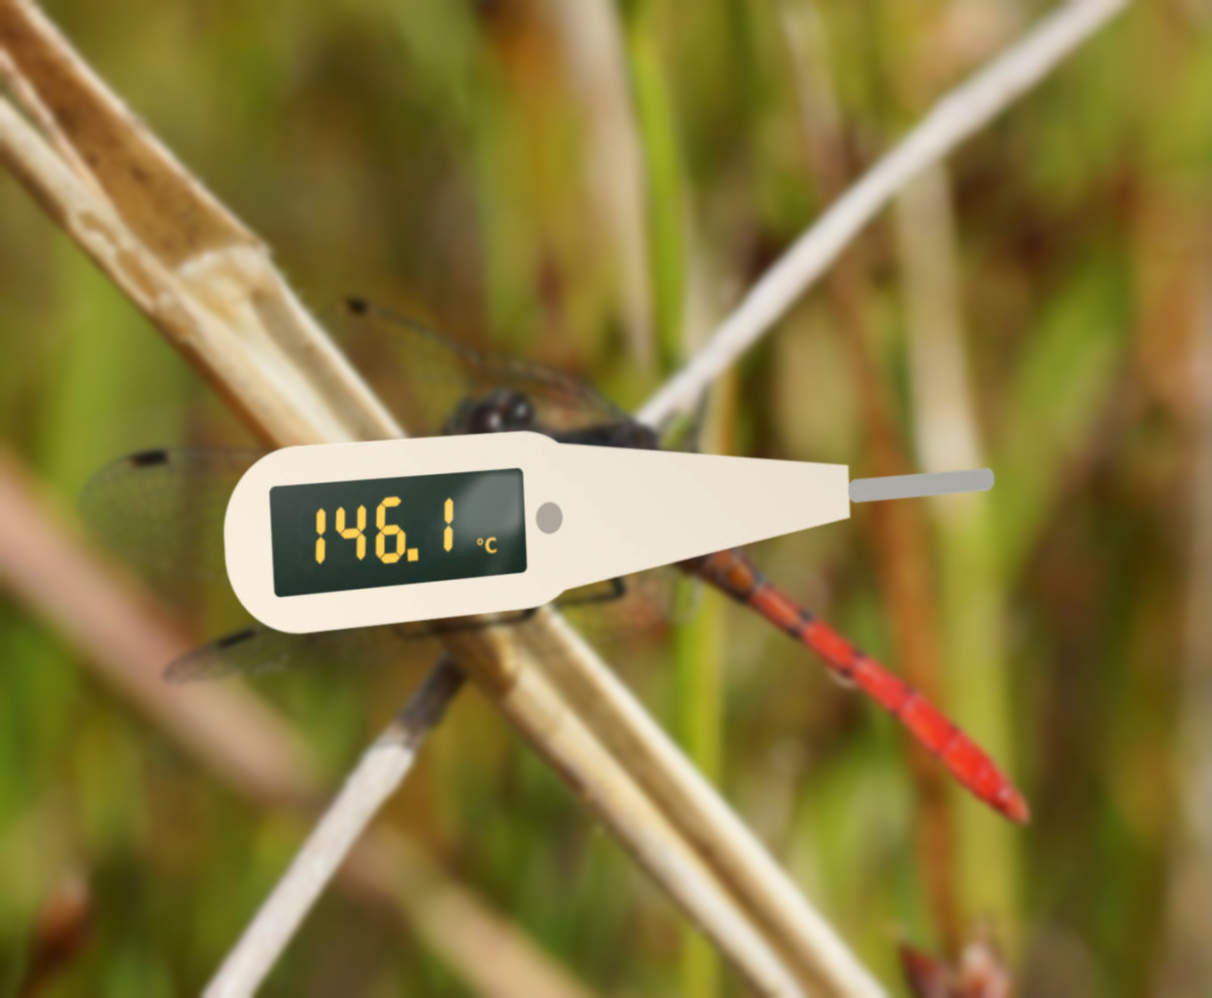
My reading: 146.1 °C
